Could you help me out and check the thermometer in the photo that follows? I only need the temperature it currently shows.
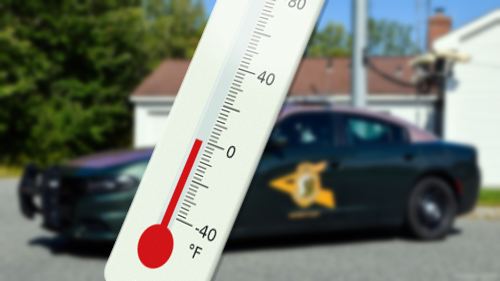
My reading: 0 °F
